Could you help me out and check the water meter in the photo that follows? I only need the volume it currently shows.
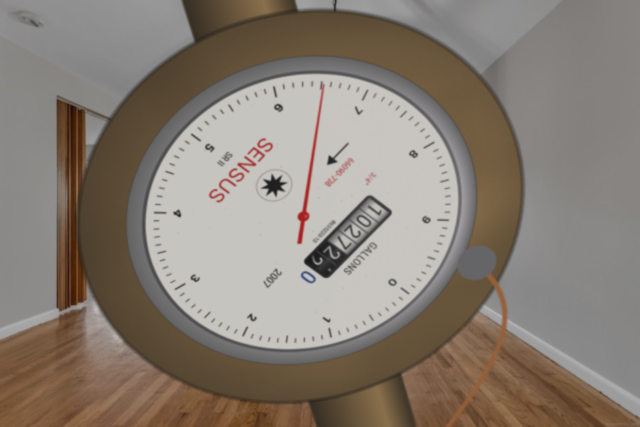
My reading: 1027216.5 gal
